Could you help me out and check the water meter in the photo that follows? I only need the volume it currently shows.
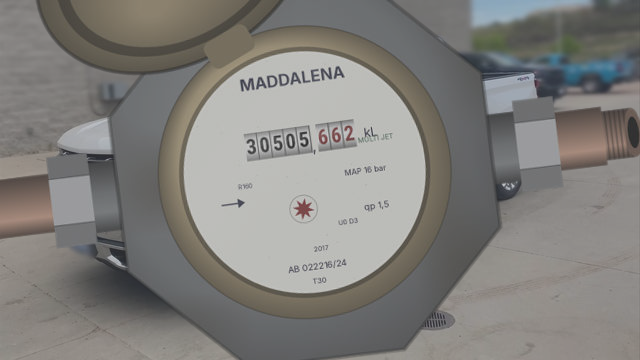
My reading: 30505.662 kL
